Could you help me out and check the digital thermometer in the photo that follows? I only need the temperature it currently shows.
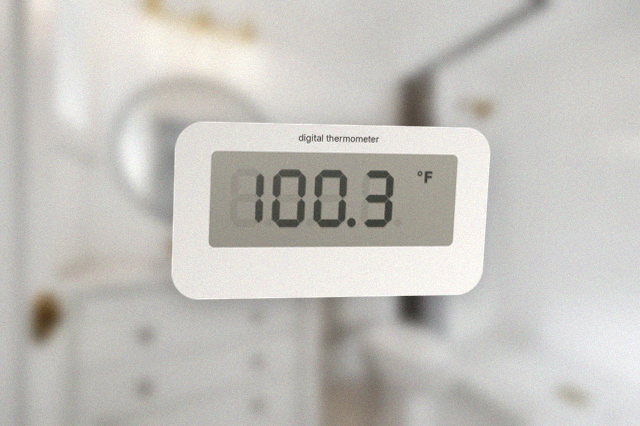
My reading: 100.3 °F
